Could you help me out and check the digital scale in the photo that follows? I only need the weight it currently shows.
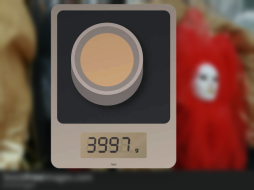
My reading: 3997 g
